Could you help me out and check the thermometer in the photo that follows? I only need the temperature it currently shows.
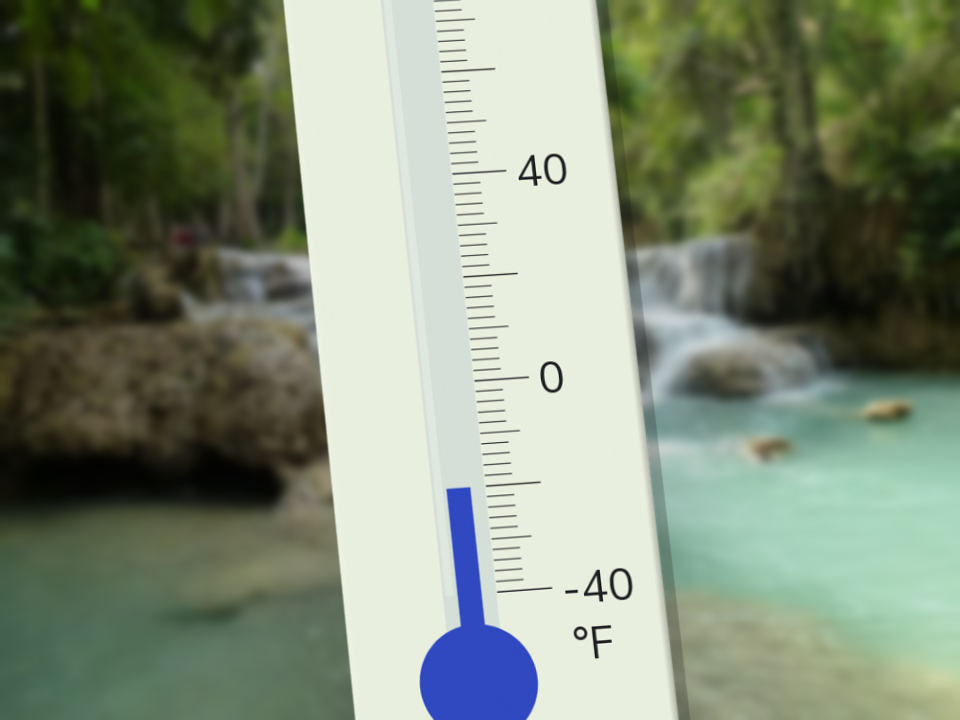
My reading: -20 °F
